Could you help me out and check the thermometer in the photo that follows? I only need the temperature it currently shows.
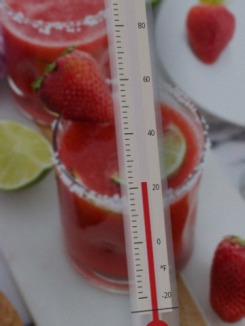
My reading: 22 °F
